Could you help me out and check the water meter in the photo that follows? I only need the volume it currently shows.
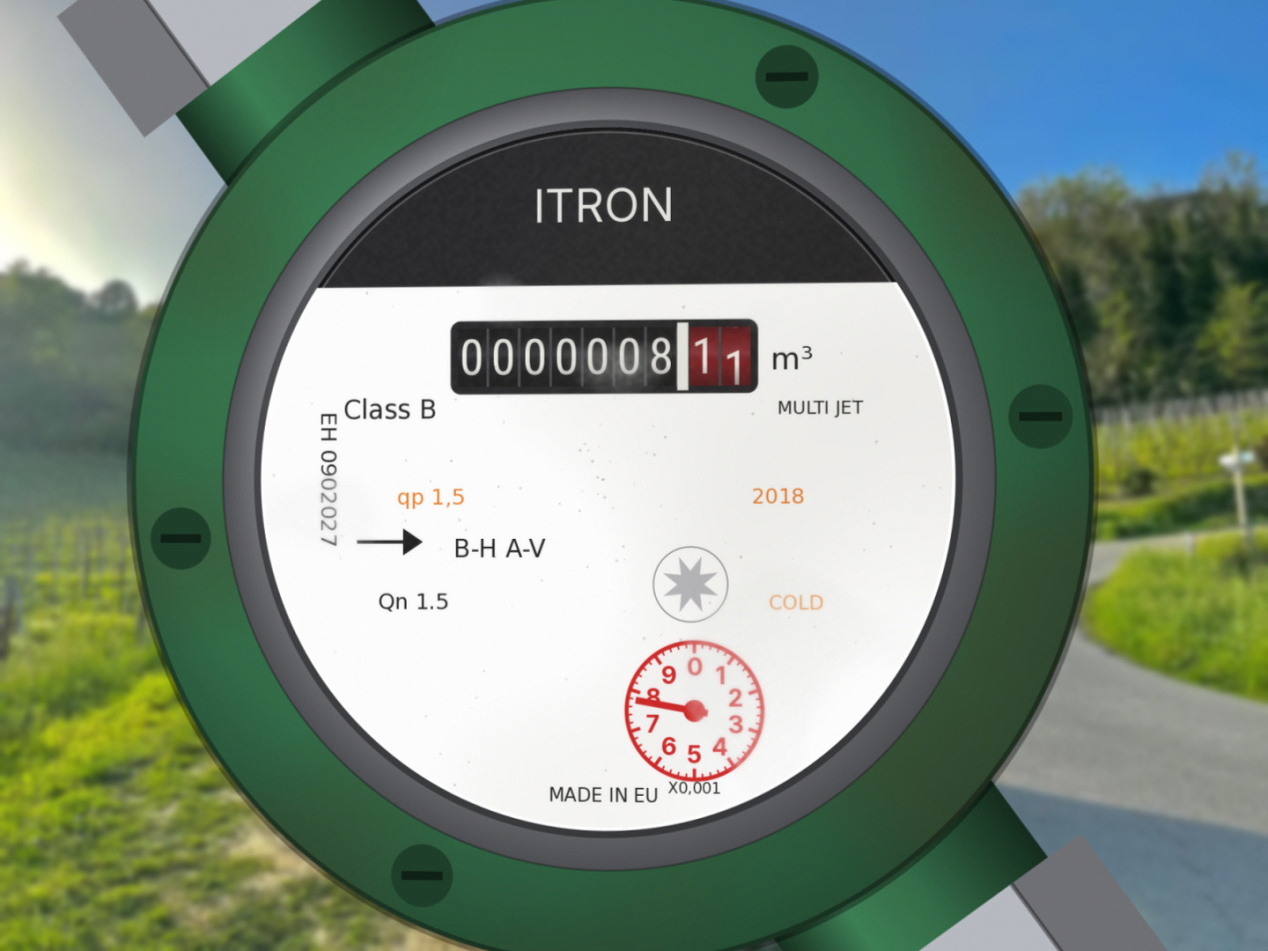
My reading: 8.107 m³
